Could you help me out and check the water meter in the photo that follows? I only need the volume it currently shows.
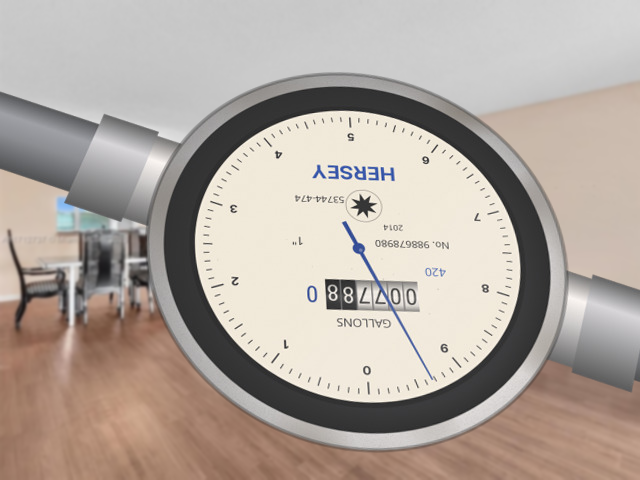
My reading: 77879.3 gal
